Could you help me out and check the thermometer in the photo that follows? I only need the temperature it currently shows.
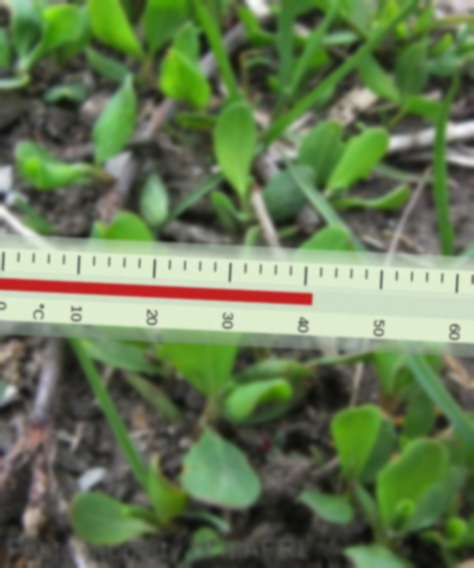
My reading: 41 °C
